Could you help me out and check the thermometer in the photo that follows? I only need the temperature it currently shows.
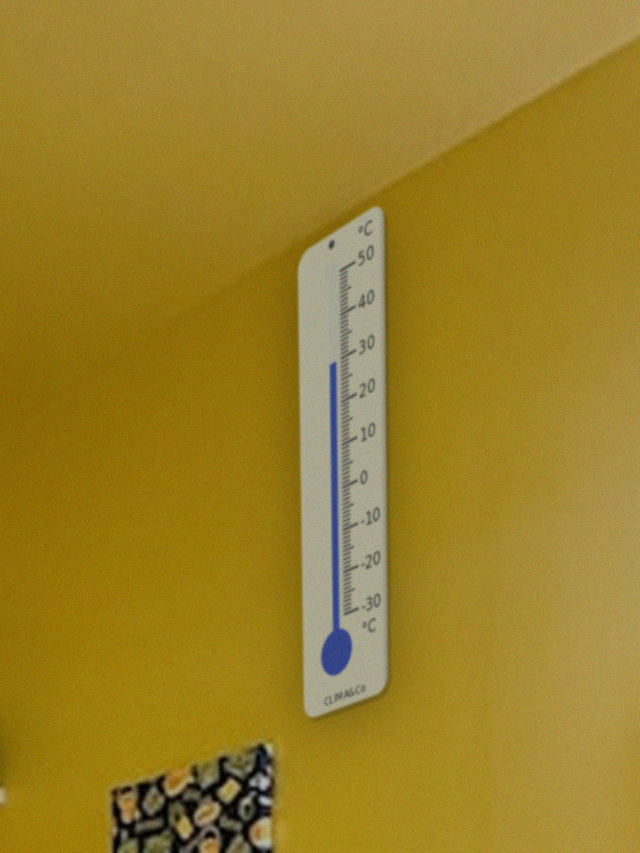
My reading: 30 °C
